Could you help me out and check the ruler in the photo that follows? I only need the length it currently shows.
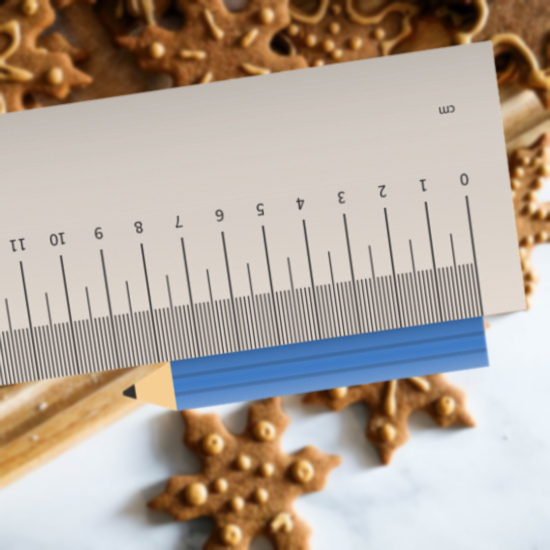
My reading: 9 cm
